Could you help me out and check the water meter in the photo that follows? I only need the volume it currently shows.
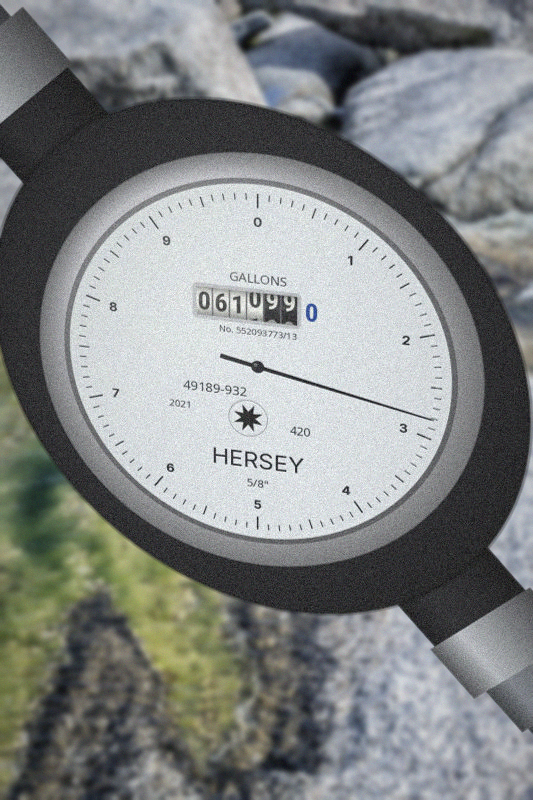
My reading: 610992.8 gal
